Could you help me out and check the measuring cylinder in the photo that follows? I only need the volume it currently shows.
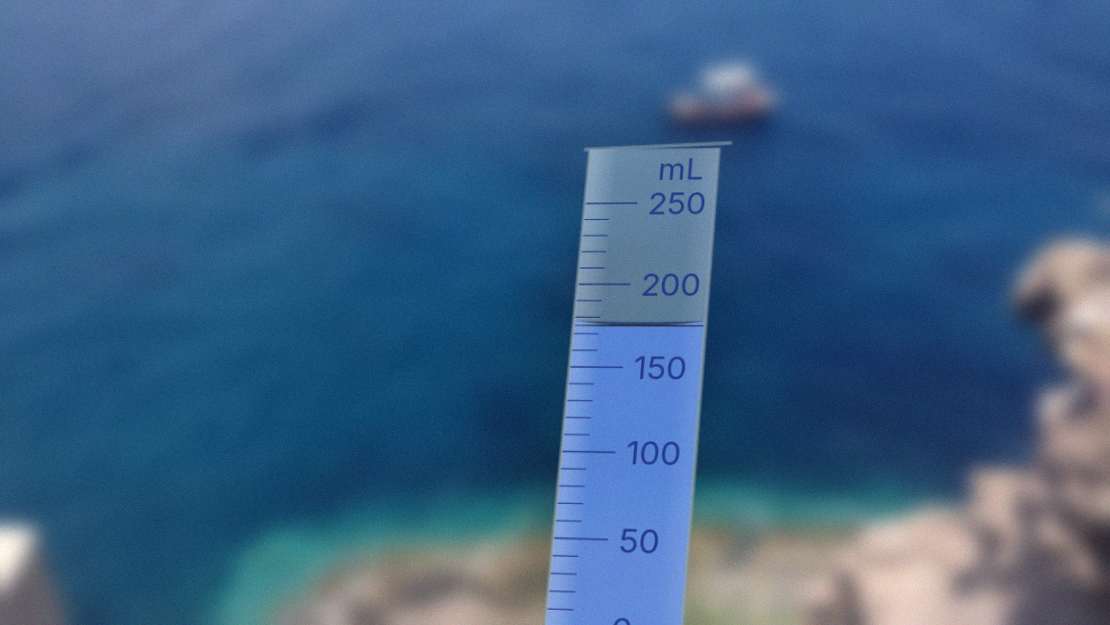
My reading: 175 mL
